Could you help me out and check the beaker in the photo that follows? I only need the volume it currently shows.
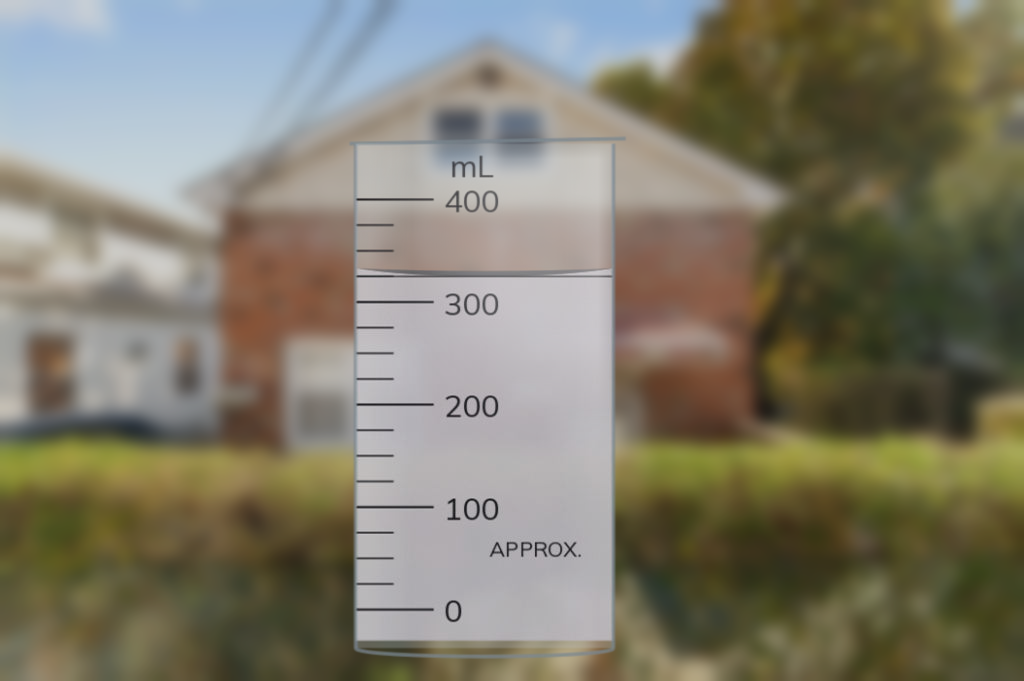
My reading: 325 mL
